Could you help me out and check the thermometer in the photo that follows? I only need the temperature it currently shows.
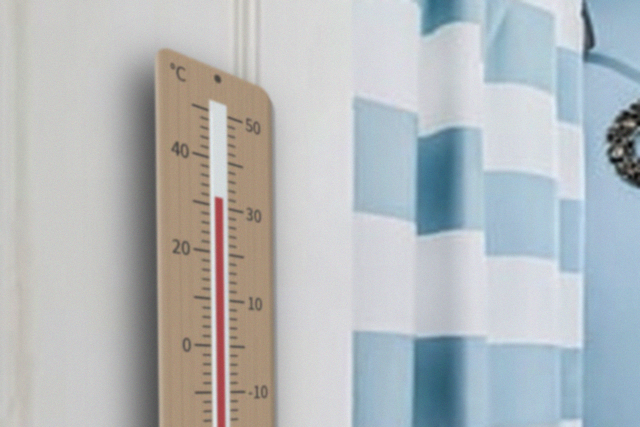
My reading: 32 °C
